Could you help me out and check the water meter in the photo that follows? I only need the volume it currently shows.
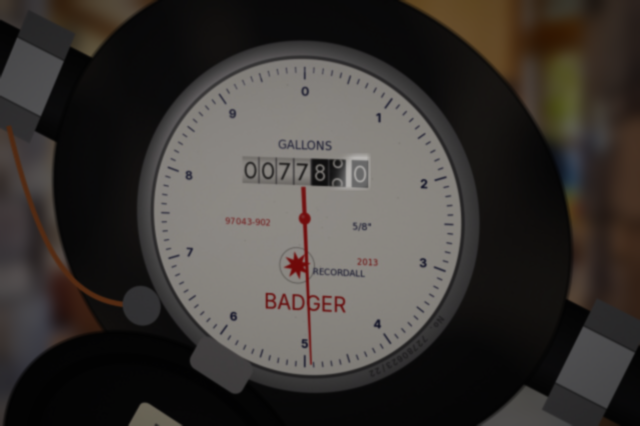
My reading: 77884.9 gal
